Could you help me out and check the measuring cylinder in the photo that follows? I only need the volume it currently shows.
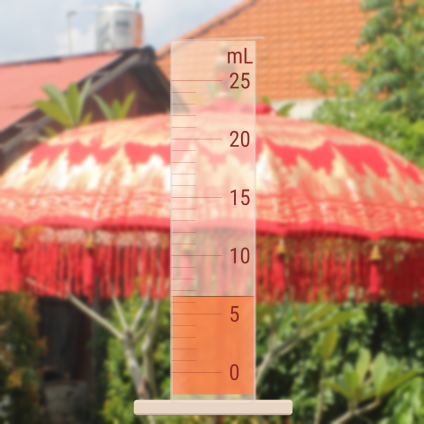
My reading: 6.5 mL
